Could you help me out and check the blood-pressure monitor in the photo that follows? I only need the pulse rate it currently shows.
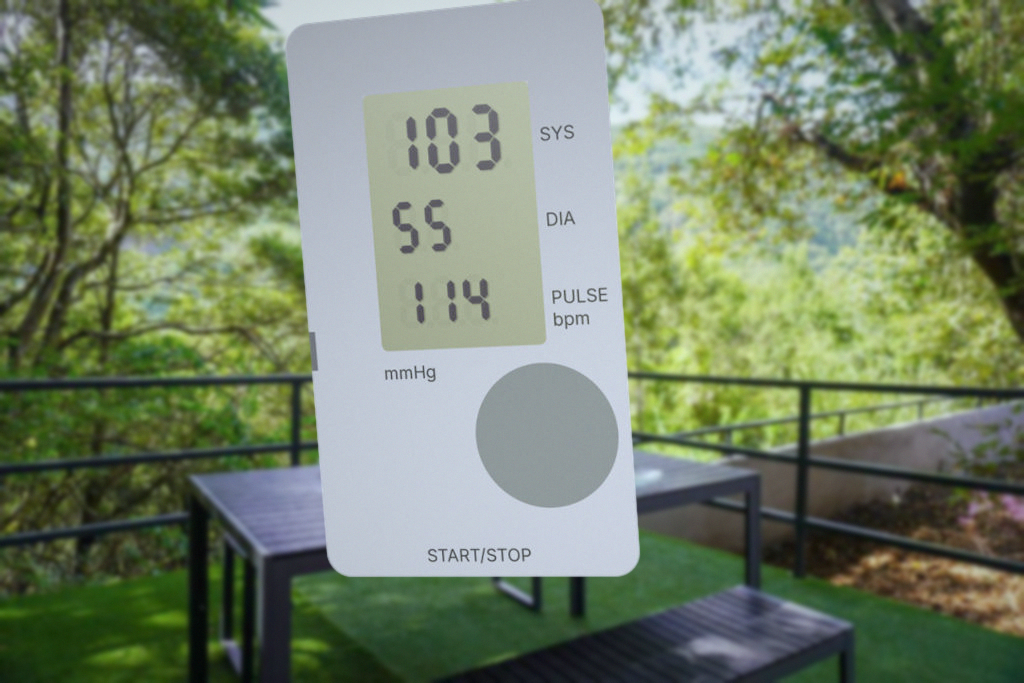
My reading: 114 bpm
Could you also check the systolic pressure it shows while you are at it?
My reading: 103 mmHg
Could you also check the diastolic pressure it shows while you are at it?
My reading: 55 mmHg
